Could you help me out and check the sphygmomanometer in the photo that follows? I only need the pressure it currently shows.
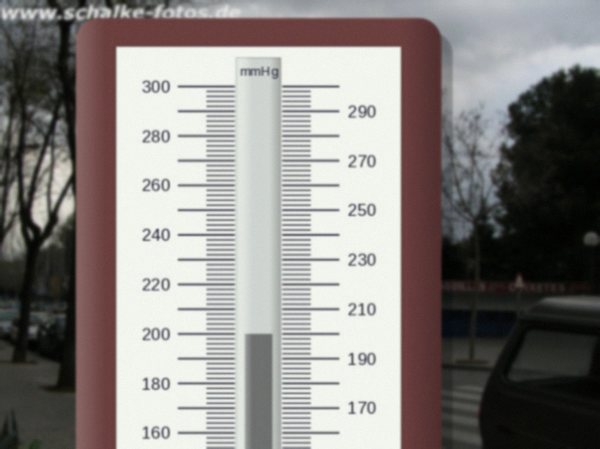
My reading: 200 mmHg
